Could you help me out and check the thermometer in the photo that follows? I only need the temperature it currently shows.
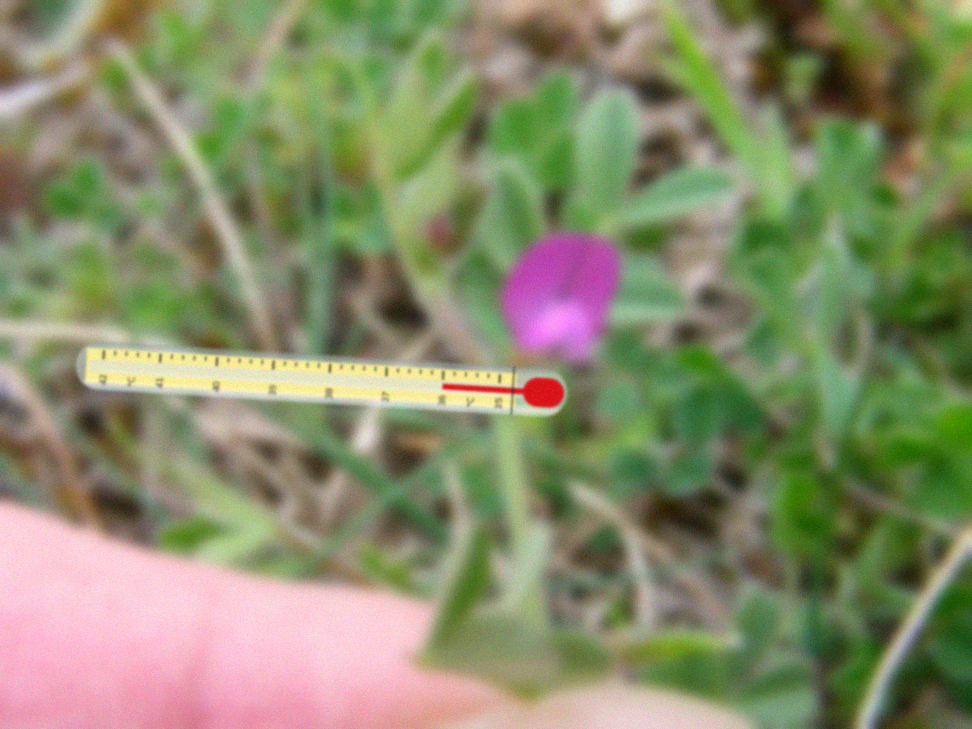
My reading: 36 °C
